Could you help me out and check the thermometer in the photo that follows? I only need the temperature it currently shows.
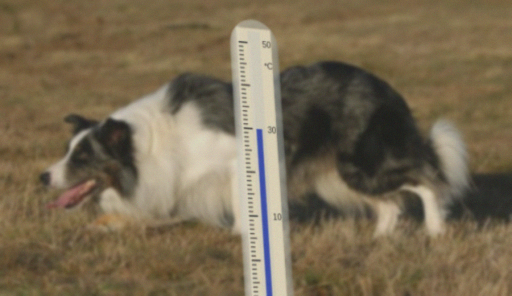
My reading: 30 °C
